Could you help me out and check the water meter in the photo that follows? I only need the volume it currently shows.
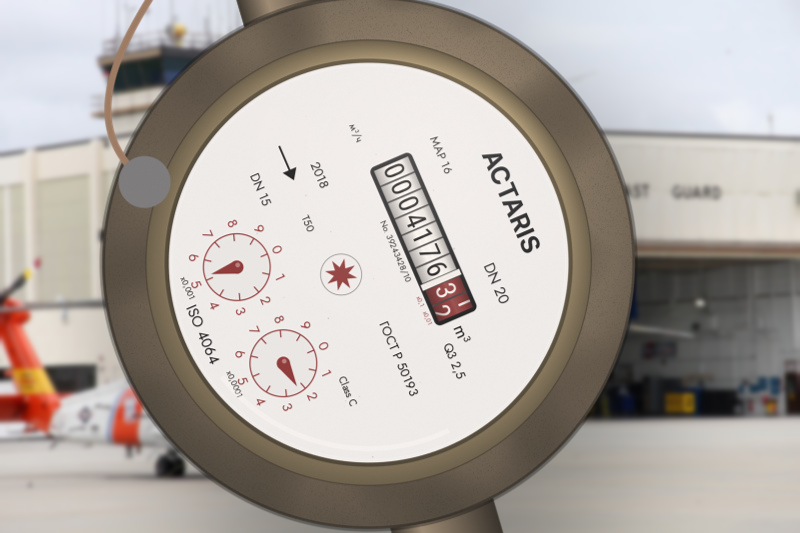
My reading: 4176.3152 m³
